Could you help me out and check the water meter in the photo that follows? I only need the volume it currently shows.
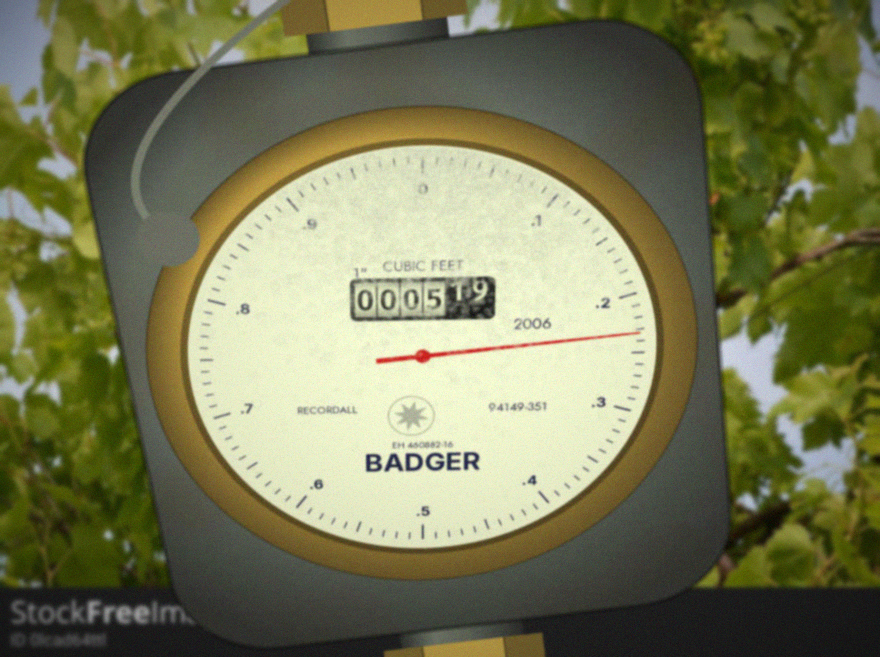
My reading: 519.23 ft³
